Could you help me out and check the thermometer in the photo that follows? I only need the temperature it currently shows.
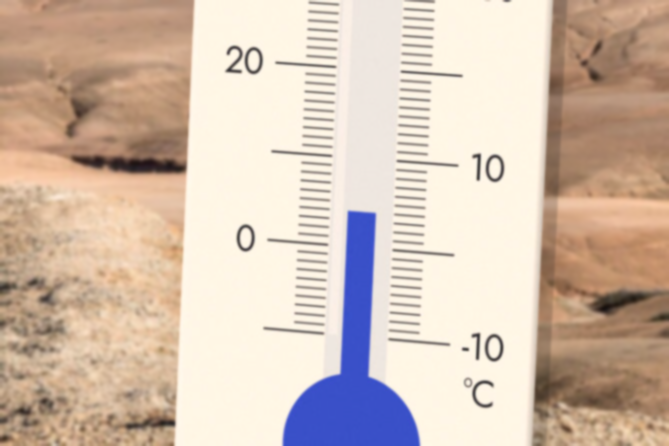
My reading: 4 °C
